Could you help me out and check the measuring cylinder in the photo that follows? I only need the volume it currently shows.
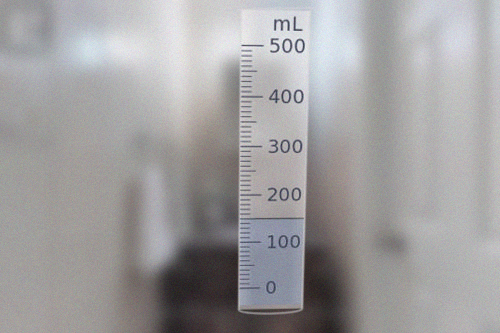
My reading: 150 mL
